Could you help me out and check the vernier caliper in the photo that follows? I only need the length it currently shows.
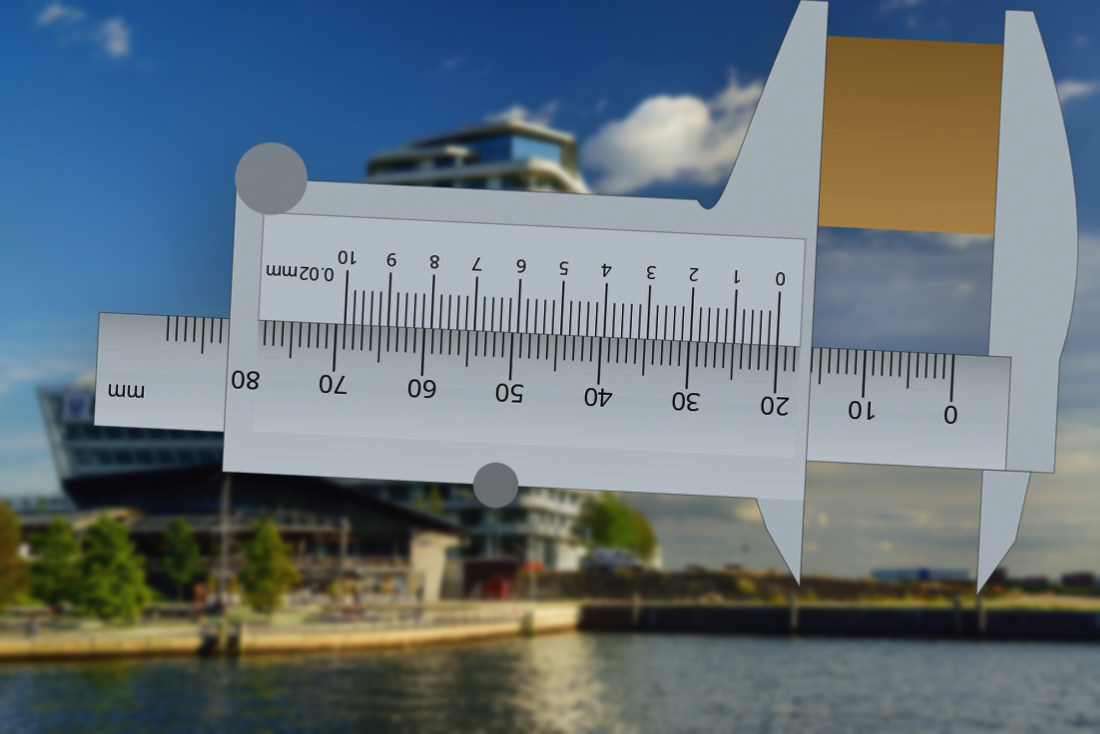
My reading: 20.0 mm
